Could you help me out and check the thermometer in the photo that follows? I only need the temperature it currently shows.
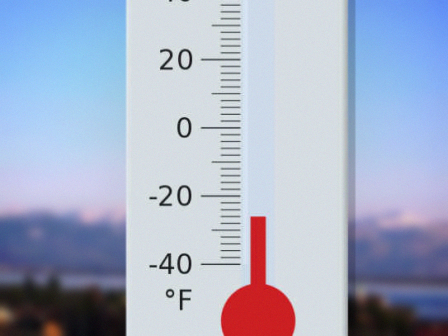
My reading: -26 °F
